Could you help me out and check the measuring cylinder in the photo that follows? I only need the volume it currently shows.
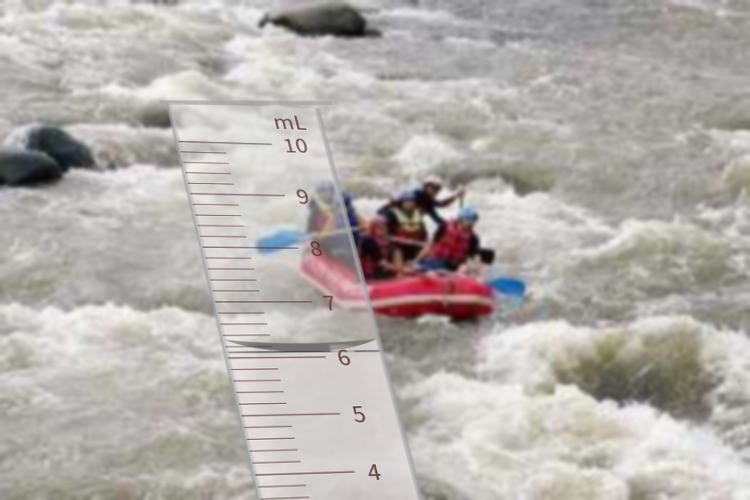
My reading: 6.1 mL
